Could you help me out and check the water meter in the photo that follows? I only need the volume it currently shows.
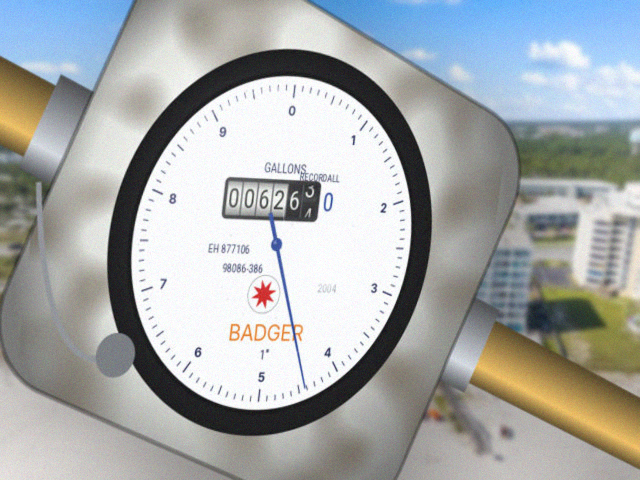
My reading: 62634.4 gal
